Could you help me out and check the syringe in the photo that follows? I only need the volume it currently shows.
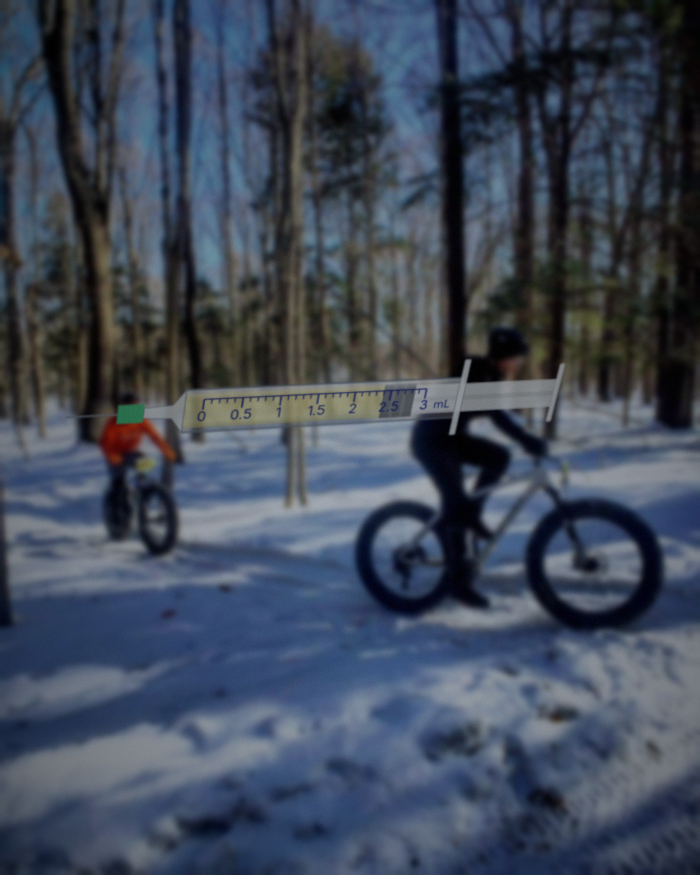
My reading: 2.4 mL
